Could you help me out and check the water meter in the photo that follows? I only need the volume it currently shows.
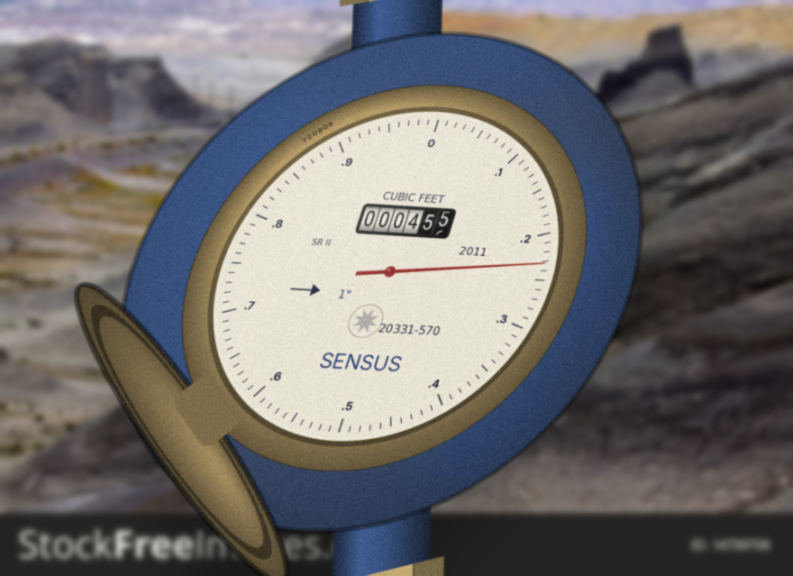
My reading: 455.23 ft³
